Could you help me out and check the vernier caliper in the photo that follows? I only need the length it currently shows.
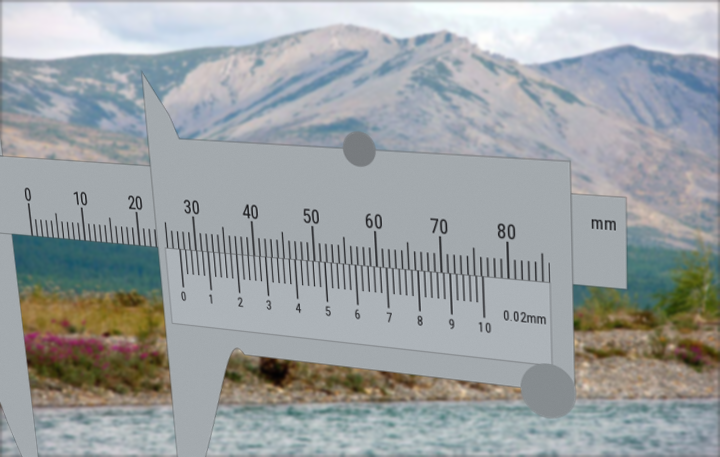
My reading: 27.2 mm
